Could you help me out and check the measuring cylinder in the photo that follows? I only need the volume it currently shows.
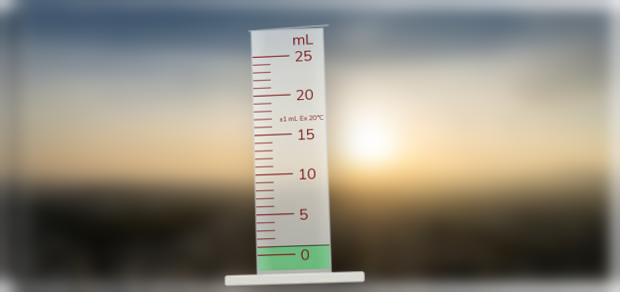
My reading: 1 mL
